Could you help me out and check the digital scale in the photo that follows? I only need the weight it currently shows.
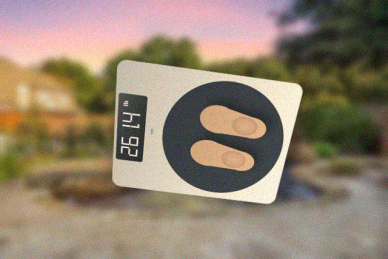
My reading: 261.4 lb
